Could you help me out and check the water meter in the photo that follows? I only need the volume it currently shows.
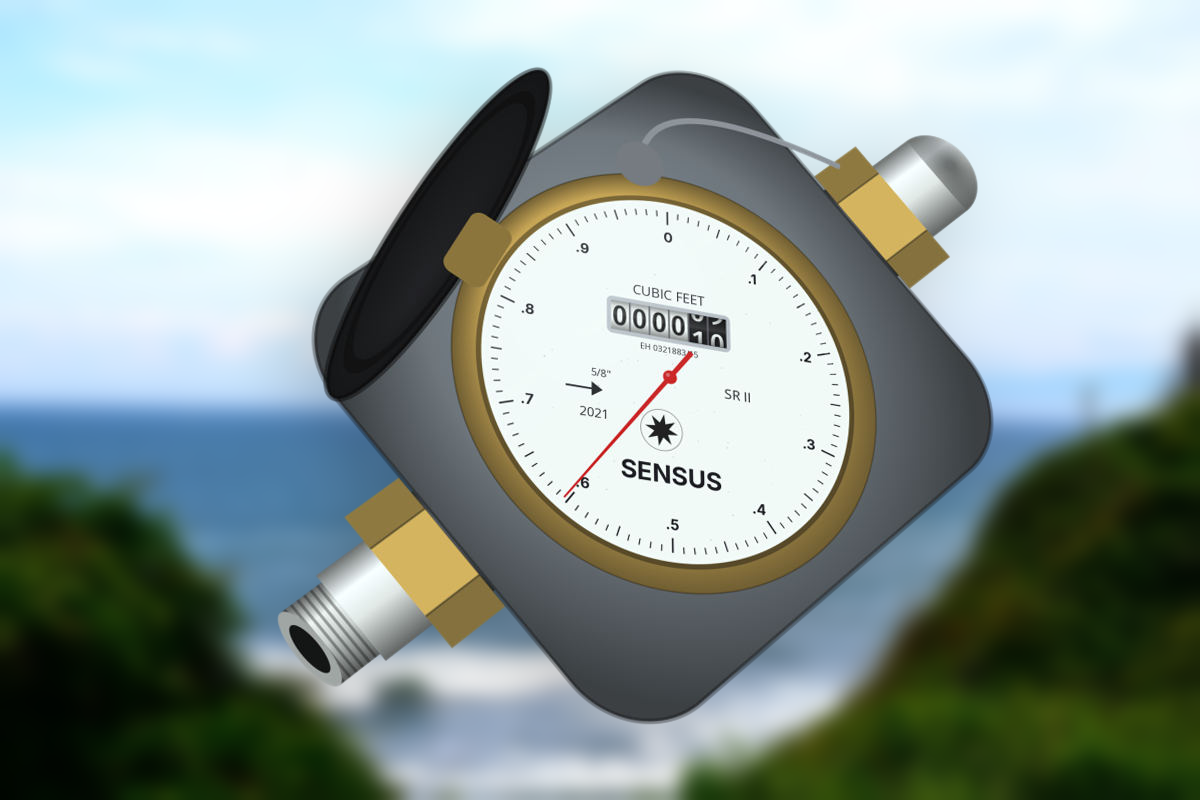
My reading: 9.60 ft³
